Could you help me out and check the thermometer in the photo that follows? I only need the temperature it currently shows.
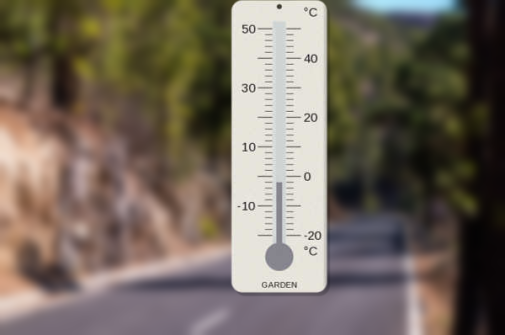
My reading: -2 °C
